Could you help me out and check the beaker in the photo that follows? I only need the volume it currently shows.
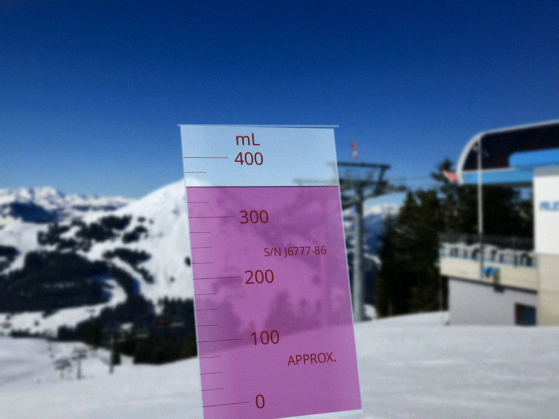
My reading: 350 mL
